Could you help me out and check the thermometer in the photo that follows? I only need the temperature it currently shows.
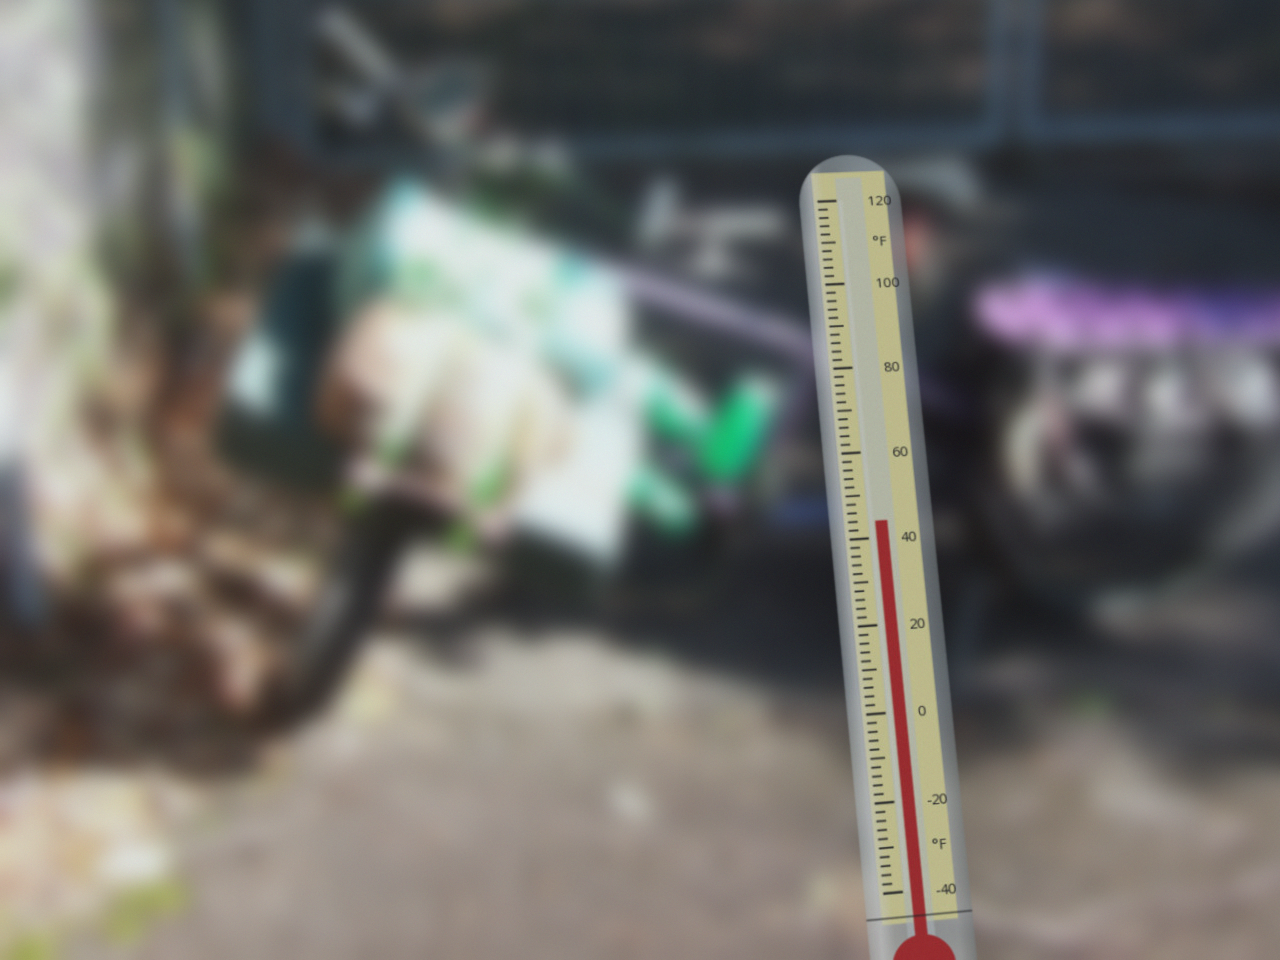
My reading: 44 °F
